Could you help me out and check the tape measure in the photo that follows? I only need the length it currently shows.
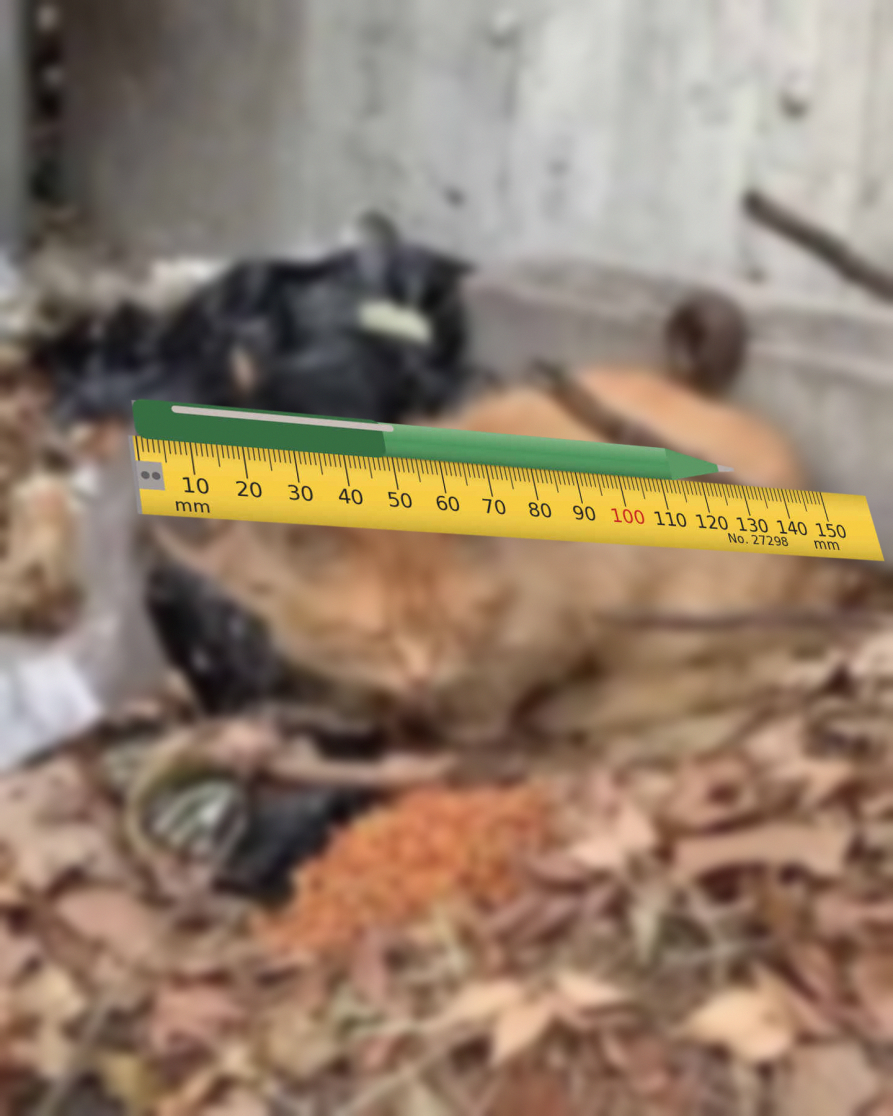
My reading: 129 mm
